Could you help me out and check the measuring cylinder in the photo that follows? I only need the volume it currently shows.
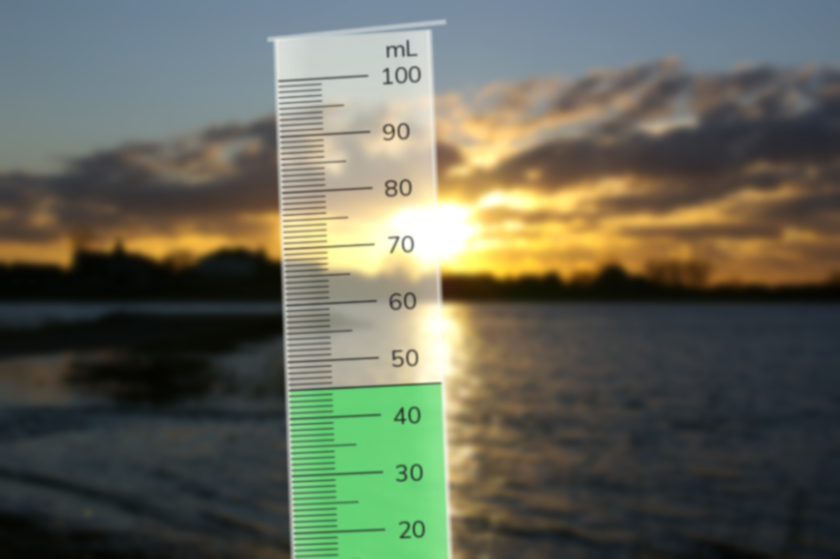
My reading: 45 mL
